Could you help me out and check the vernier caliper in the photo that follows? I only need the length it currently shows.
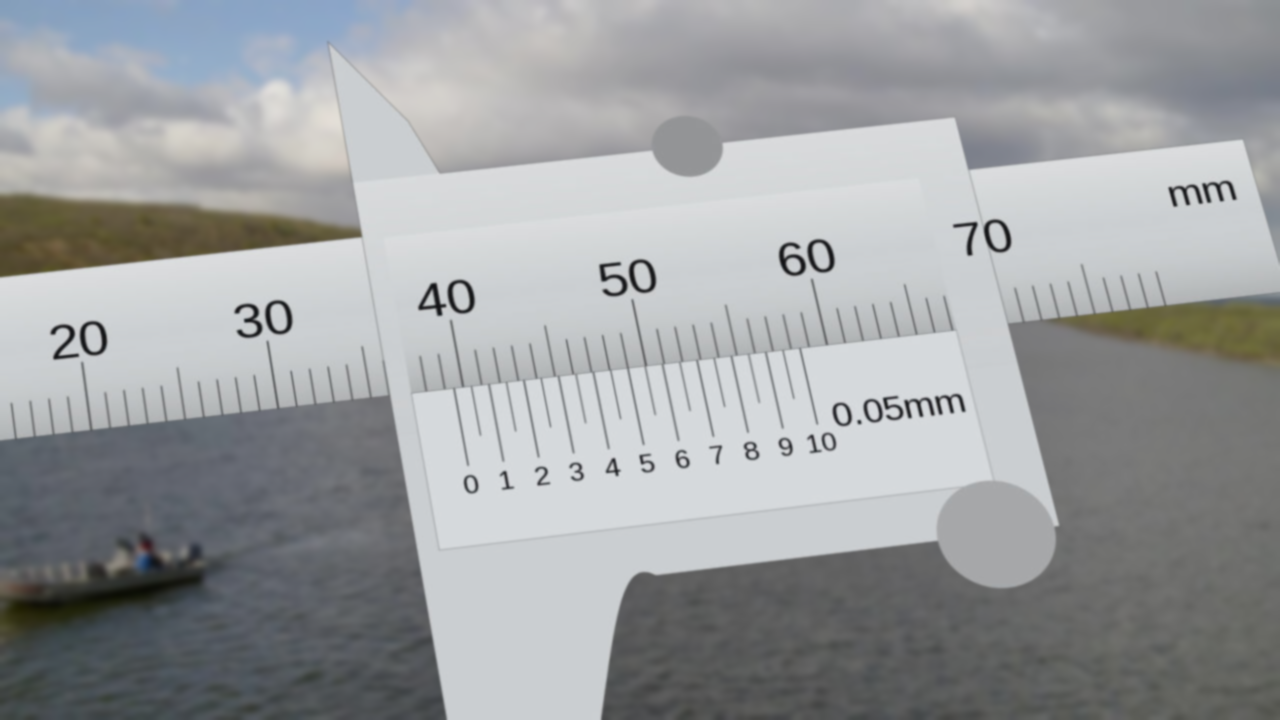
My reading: 39.5 mm
